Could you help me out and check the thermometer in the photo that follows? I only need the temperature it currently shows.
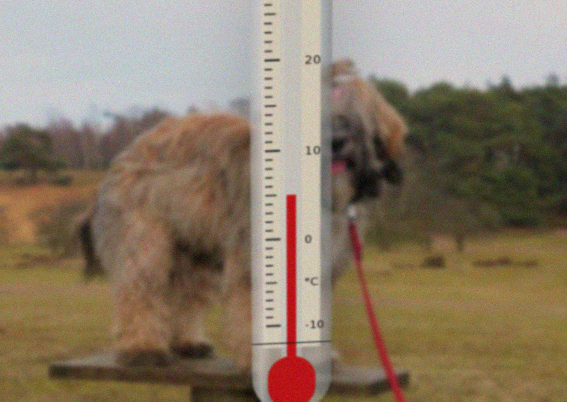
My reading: 5 °C
